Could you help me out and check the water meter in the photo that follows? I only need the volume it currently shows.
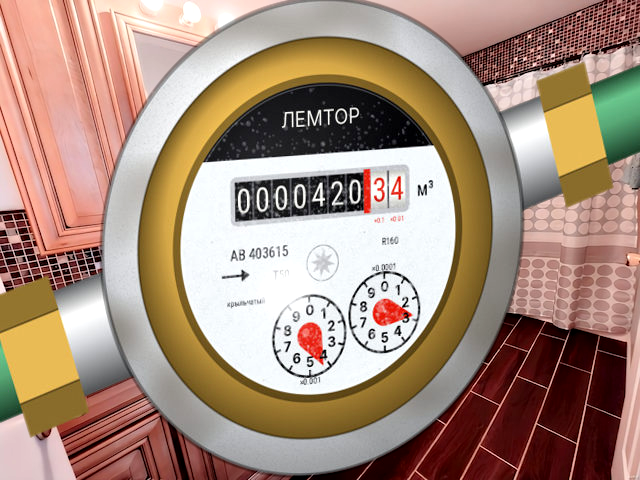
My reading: 420.3442 m³
